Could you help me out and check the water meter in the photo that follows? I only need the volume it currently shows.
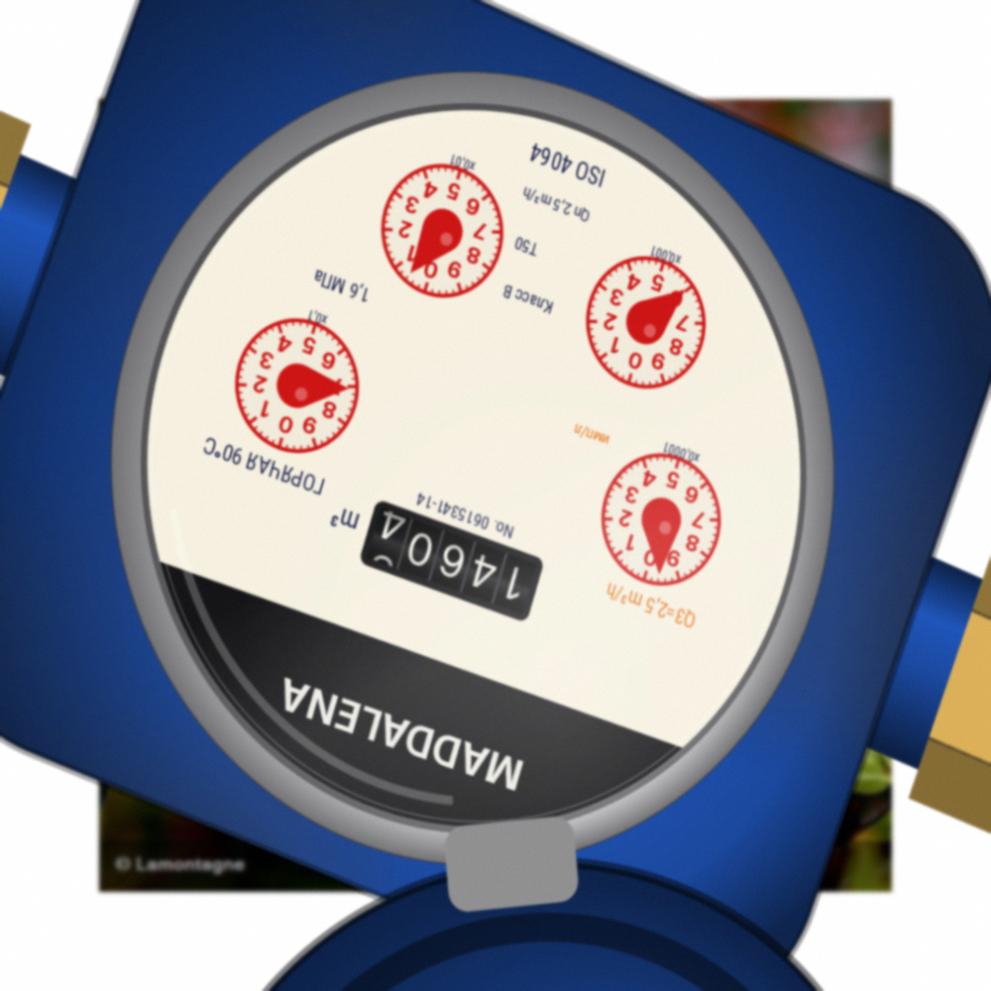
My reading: 14603.7059 m³
